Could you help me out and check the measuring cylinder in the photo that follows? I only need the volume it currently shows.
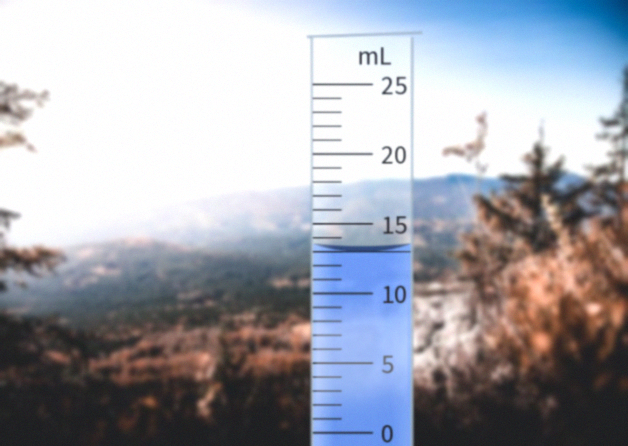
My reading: 13 mL
